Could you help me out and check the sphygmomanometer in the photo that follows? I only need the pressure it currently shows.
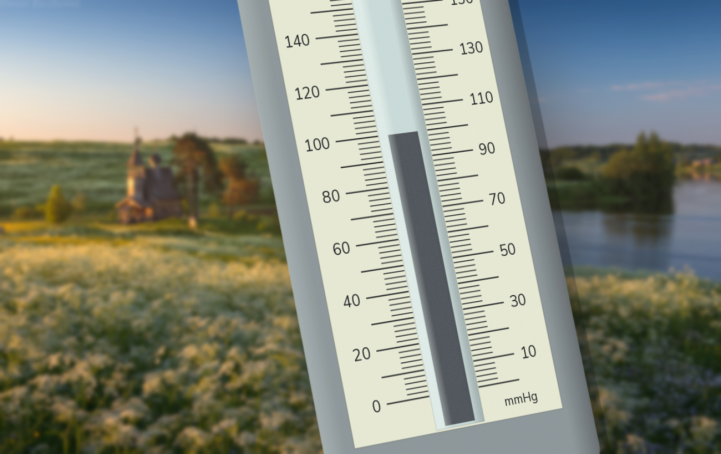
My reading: 100 mmHg
